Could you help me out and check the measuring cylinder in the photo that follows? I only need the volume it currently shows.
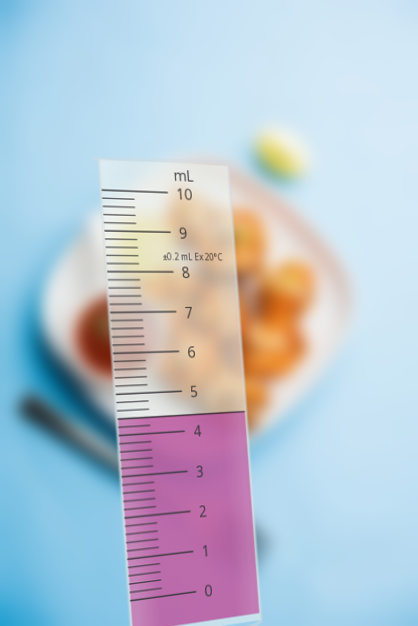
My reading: 4.4 mL
